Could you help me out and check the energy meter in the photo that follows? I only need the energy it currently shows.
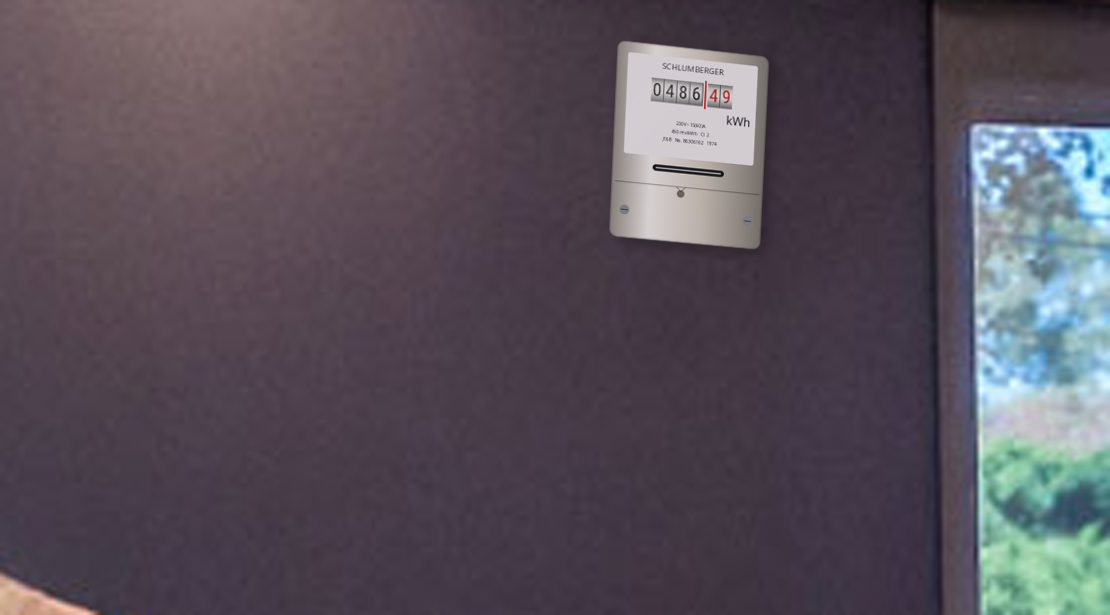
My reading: 486.49 kWh
